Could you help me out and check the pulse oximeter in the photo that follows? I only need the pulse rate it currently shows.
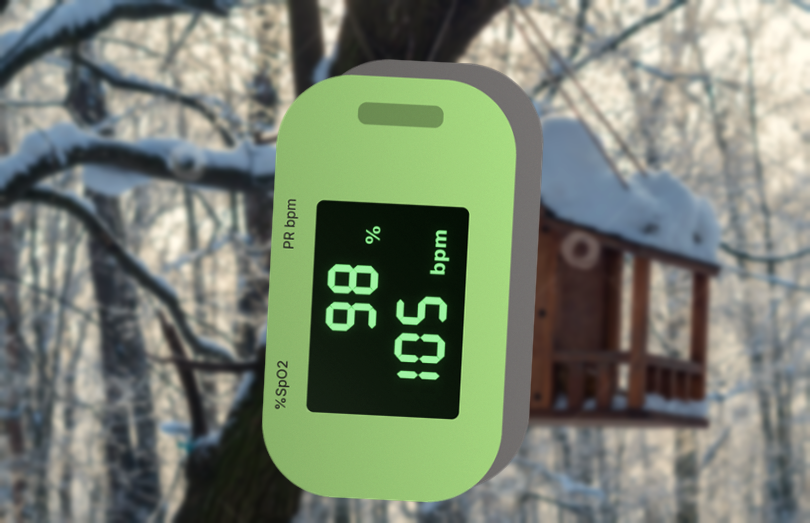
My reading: 105 bpm
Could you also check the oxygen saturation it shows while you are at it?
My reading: 98 %
